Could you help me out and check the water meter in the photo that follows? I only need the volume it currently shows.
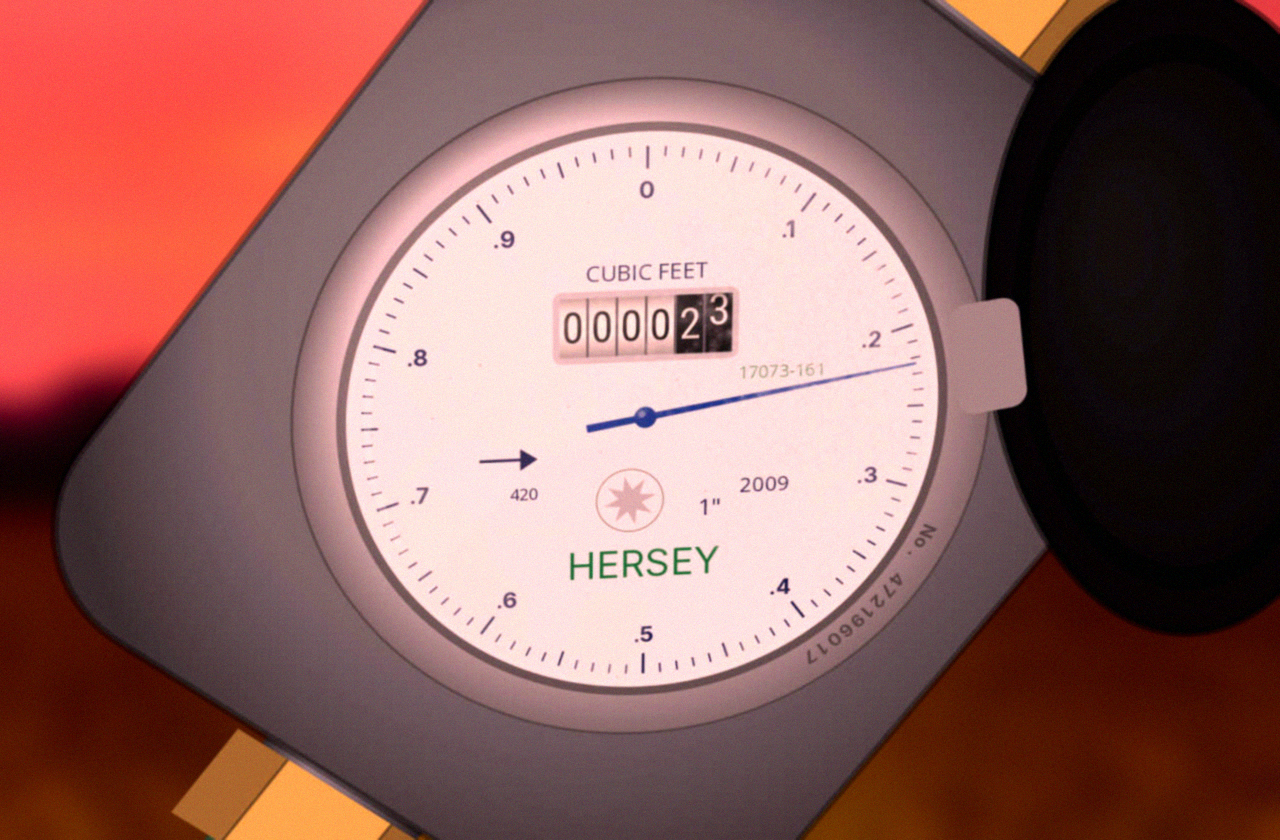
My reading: 23.22 ft³
